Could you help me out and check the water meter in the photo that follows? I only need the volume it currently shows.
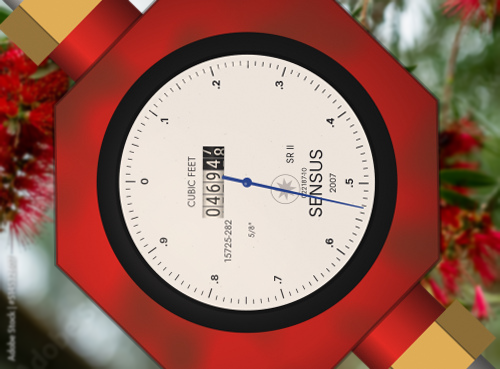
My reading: 46947.53 ft³
